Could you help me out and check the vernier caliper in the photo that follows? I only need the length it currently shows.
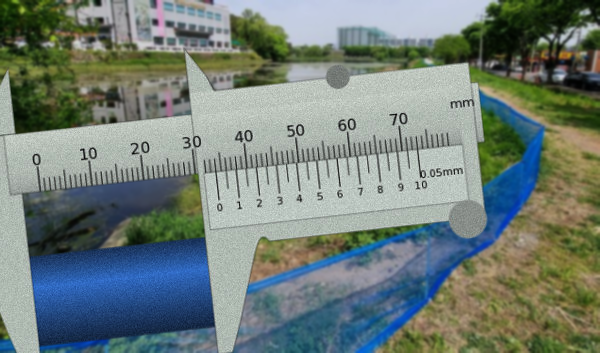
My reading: 34.0 mm
